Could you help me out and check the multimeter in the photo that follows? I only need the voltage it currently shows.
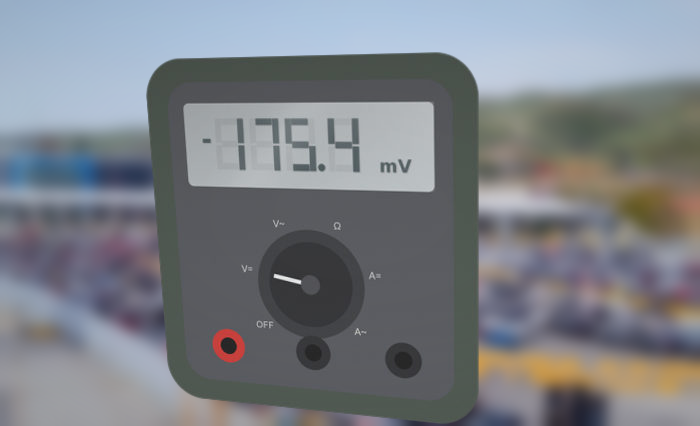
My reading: -175.4 mV
